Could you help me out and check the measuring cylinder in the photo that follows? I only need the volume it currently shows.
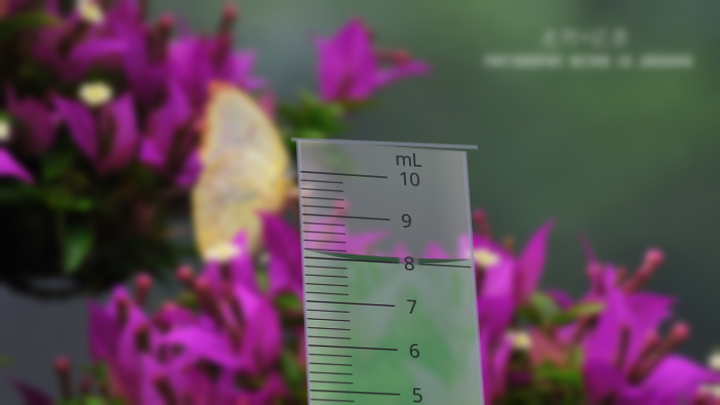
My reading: 8 mL
